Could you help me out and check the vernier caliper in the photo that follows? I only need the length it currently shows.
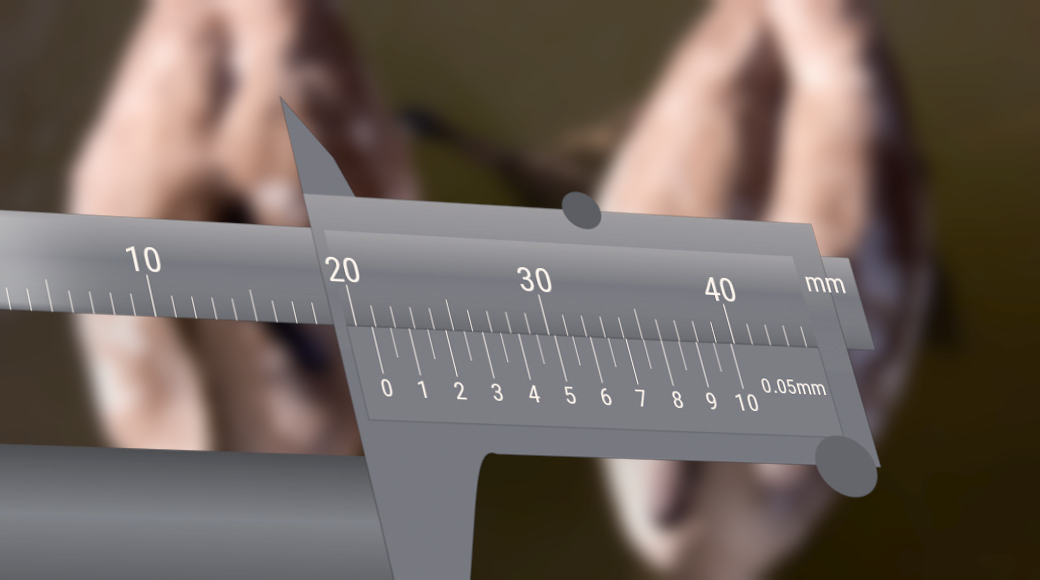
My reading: 20.8 mm
